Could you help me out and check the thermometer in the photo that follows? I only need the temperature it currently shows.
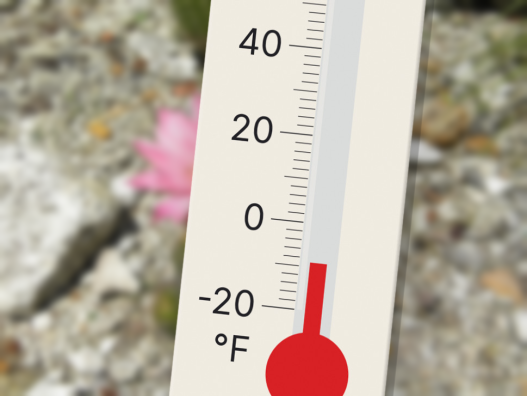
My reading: -9 °F
